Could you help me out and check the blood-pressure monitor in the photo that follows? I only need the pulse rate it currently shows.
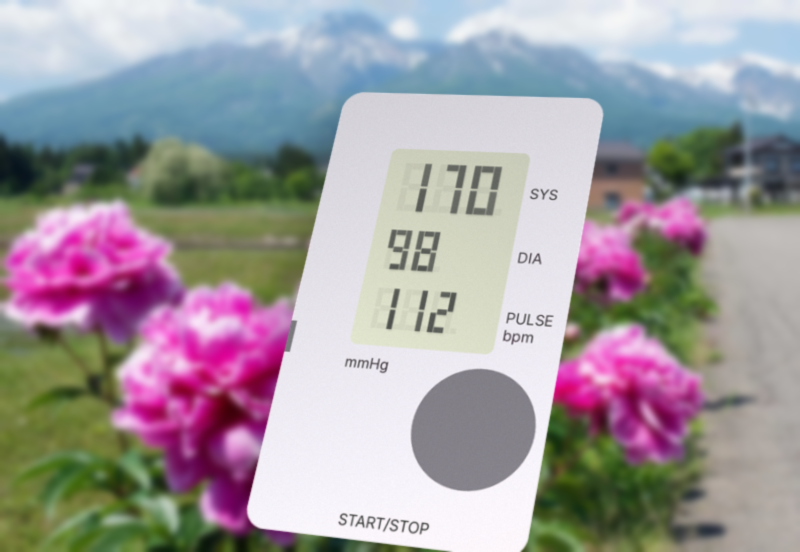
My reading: 112 bpm
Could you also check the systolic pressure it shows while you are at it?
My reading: 170 mmHg
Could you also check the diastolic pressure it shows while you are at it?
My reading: 98 mmHg
